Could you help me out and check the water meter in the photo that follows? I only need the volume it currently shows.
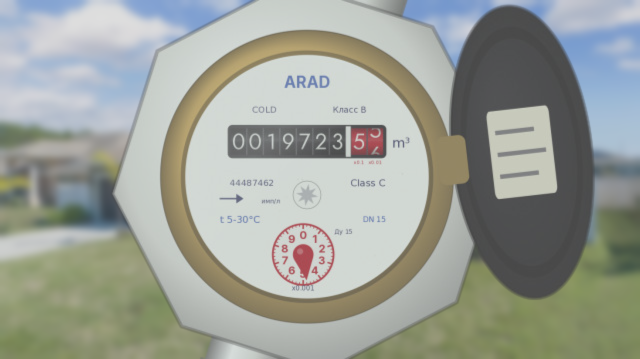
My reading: 19723.554 m³
